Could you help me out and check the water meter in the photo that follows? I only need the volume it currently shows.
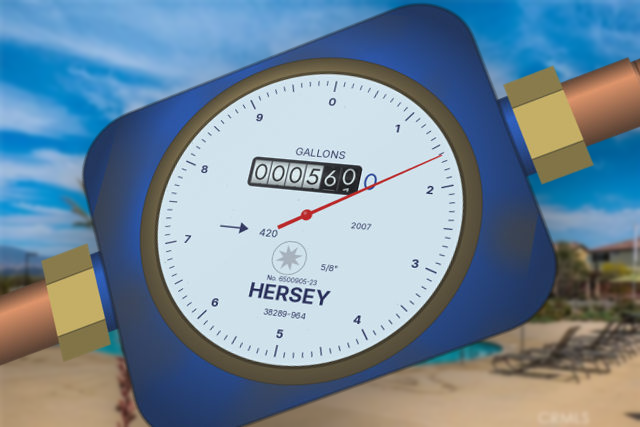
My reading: 5601.6 gal
